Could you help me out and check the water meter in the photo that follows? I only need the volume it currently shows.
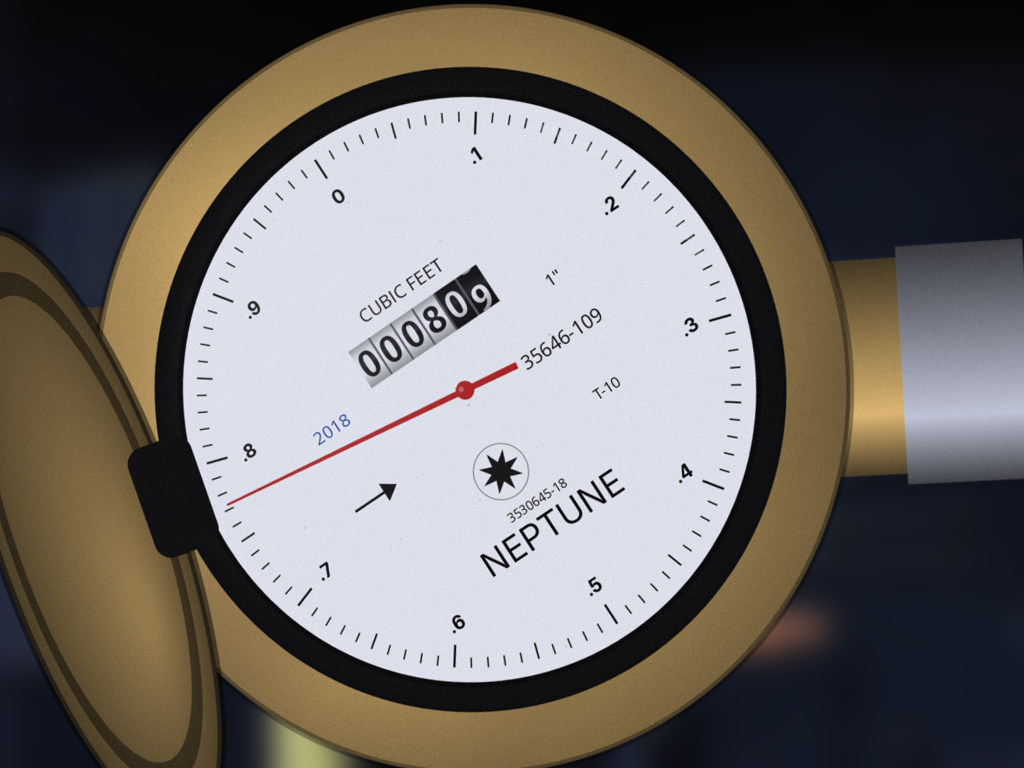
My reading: 808.77 ft³
